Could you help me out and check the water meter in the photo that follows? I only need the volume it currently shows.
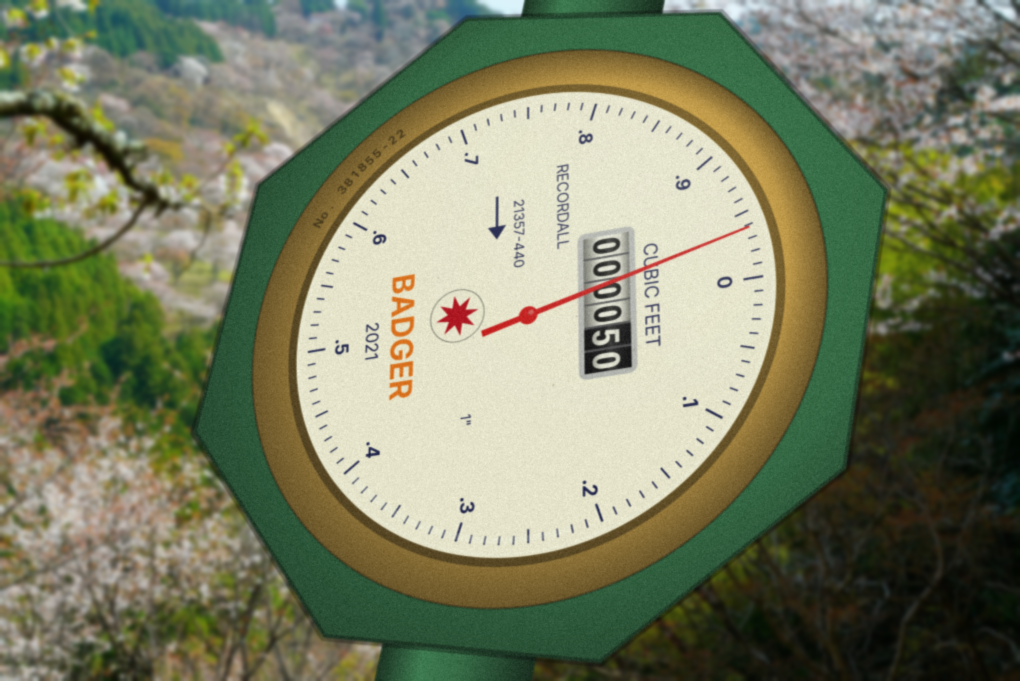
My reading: 49.96 ft³
